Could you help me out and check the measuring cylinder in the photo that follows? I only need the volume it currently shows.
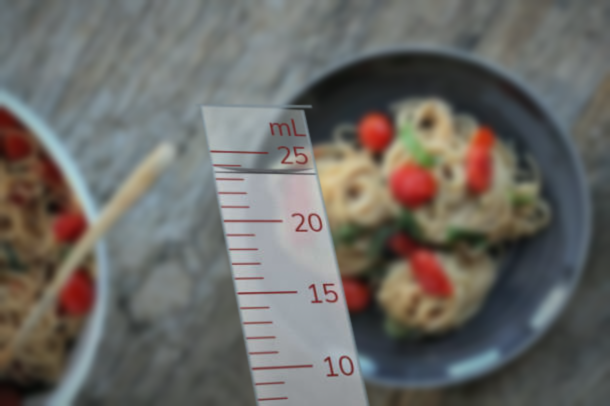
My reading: 23.5 mL
